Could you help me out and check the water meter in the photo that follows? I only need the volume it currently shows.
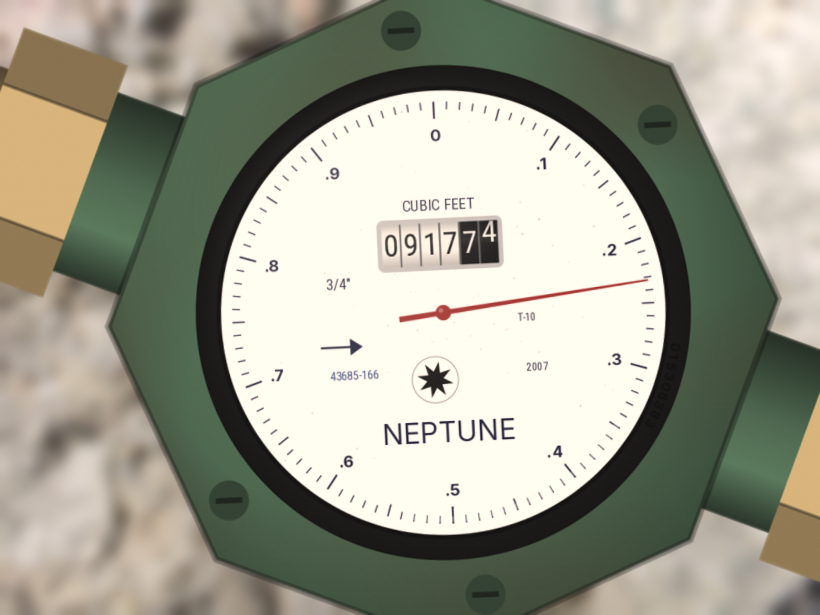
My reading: 91774.23 ft³
